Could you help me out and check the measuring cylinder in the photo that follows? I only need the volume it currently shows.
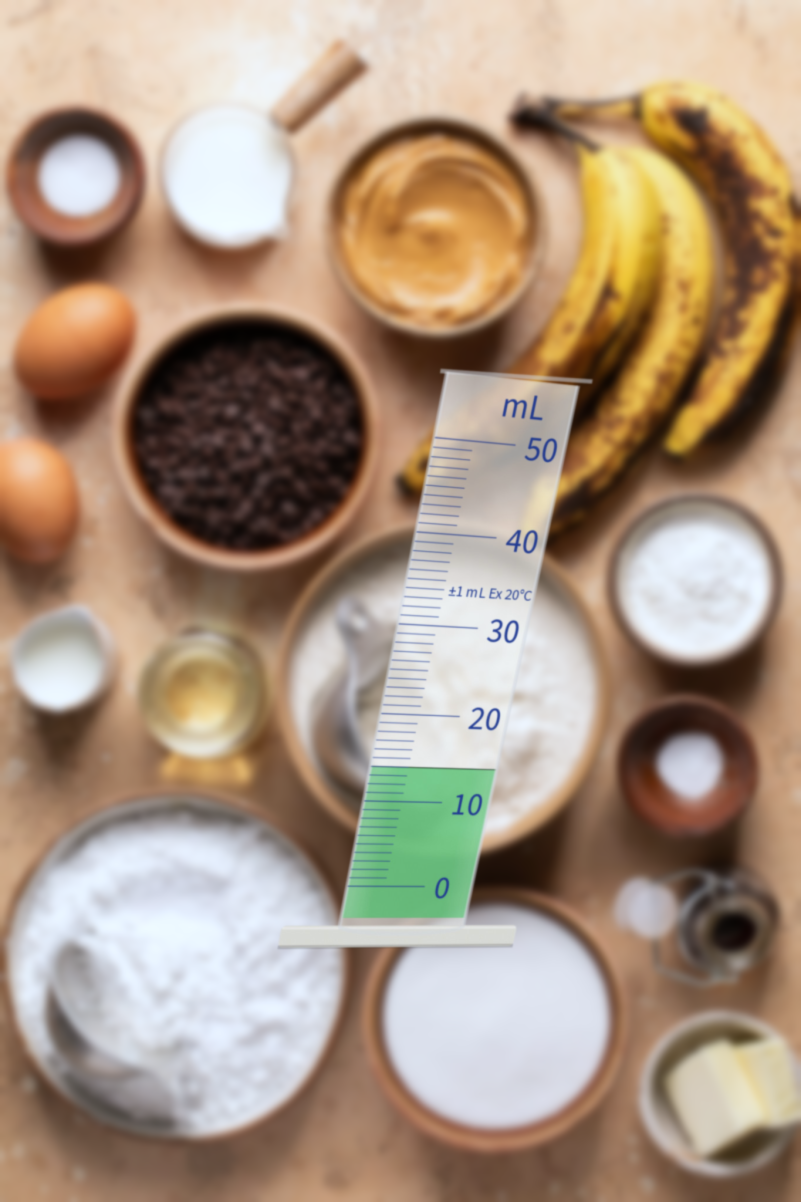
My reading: 14 mL
